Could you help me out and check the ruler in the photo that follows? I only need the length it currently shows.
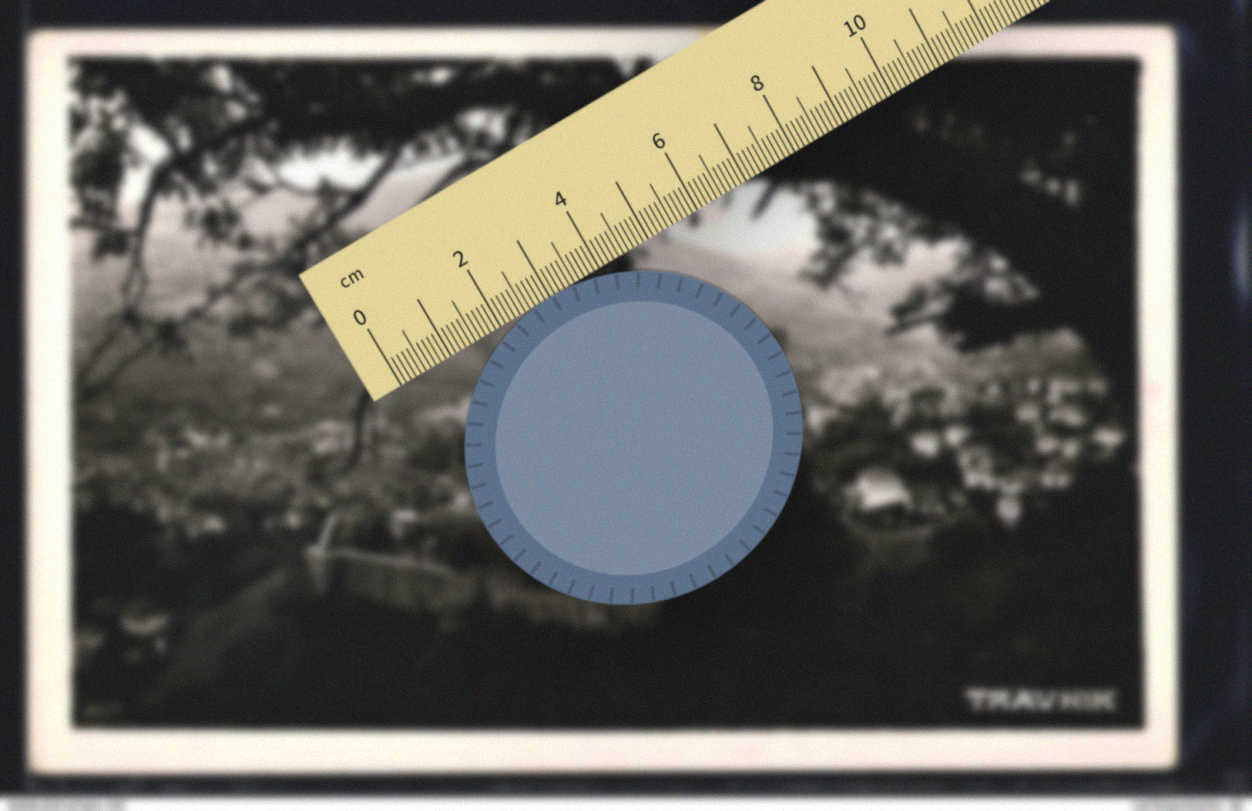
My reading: 6.1 cm
